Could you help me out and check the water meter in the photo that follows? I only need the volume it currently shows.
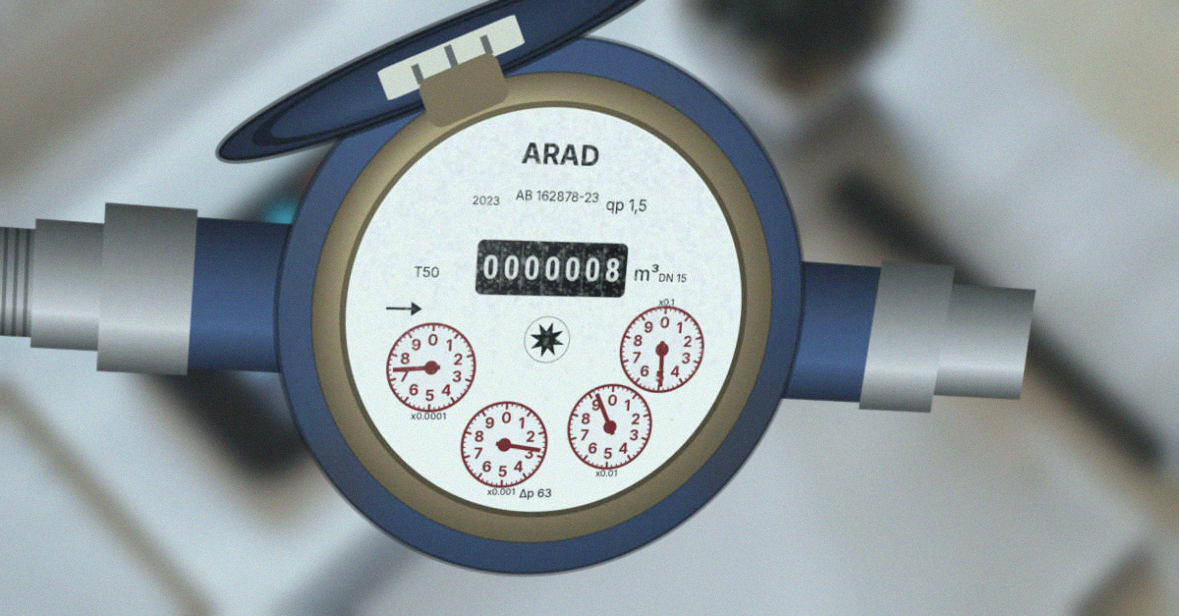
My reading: 8.4927 m³
